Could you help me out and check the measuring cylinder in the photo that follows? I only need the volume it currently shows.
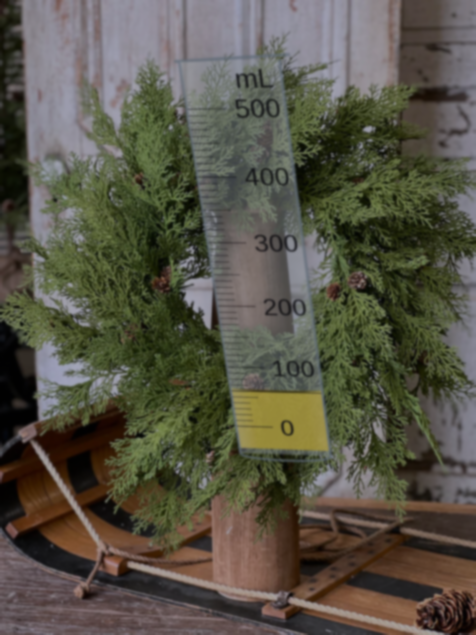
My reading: 60 mL
